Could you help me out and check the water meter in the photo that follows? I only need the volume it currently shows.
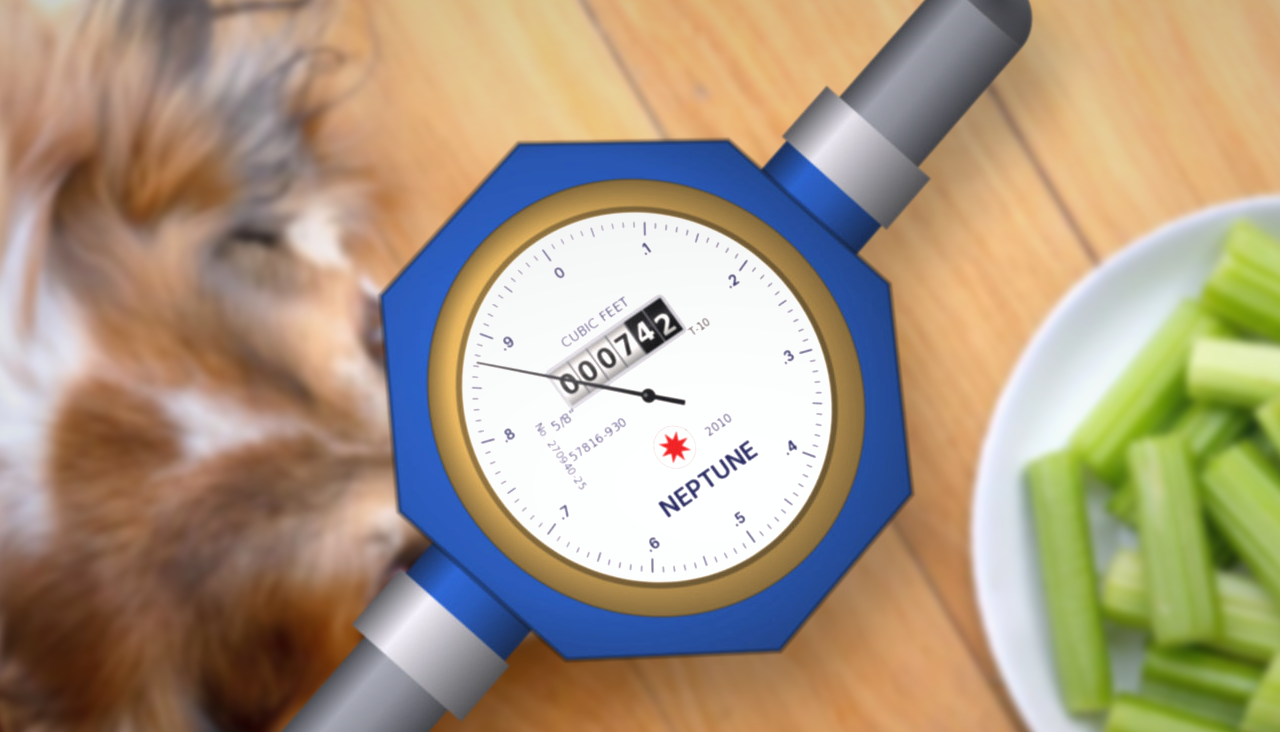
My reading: 741.87 ft³
